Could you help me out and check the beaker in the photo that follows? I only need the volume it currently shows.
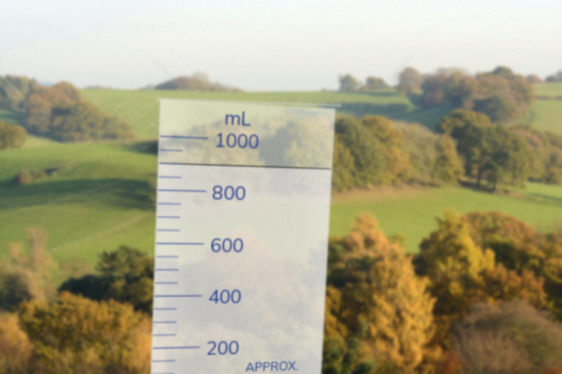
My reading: 900 mL
